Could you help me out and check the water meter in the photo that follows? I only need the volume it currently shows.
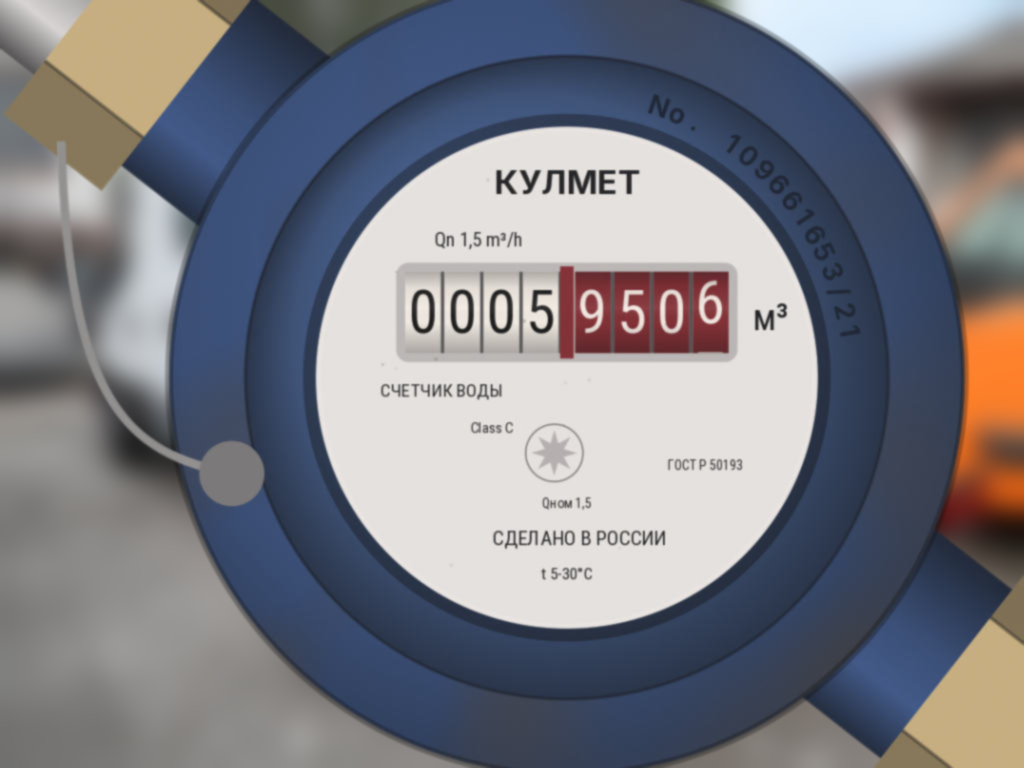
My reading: 5.9506 m³
